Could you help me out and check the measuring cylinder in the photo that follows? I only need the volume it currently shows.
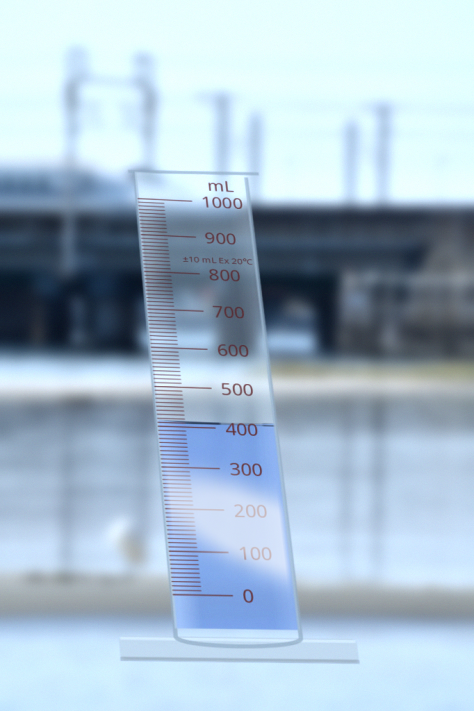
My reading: 410 mL
